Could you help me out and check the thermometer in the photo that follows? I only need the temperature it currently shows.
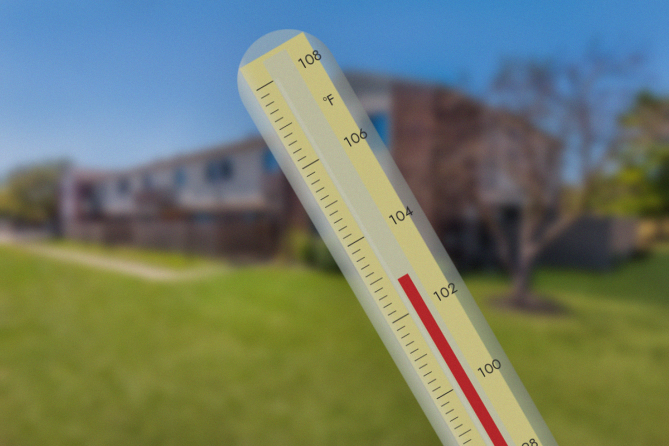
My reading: 102.8 °F
